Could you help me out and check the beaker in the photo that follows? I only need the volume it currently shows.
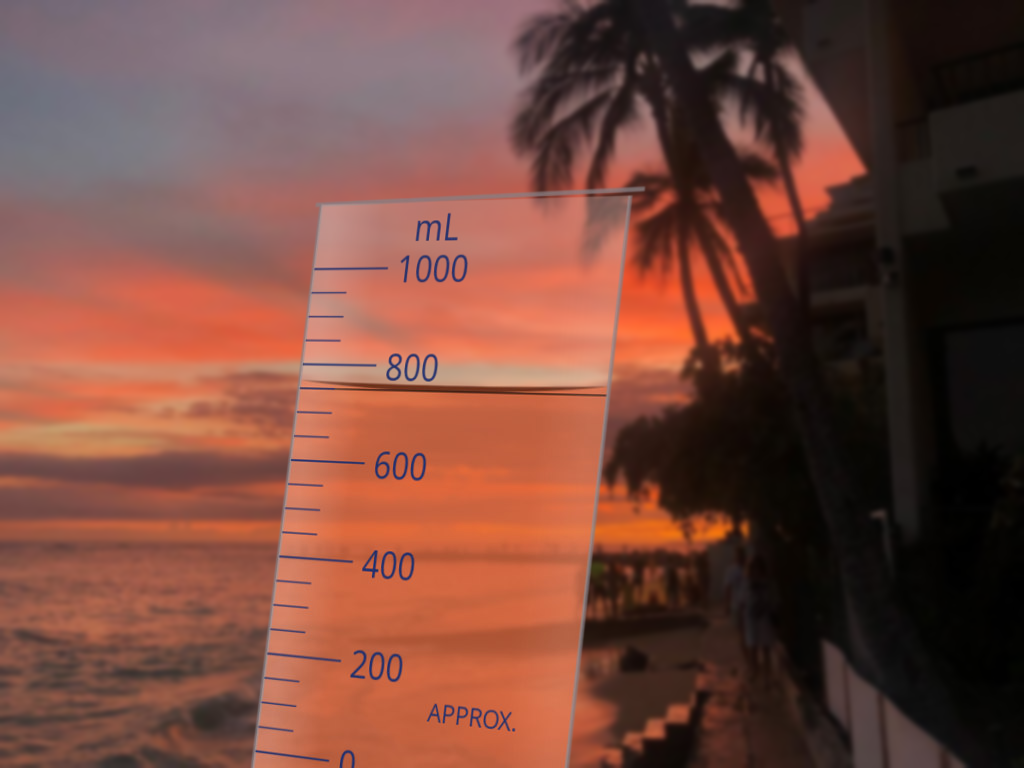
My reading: 750 mL
